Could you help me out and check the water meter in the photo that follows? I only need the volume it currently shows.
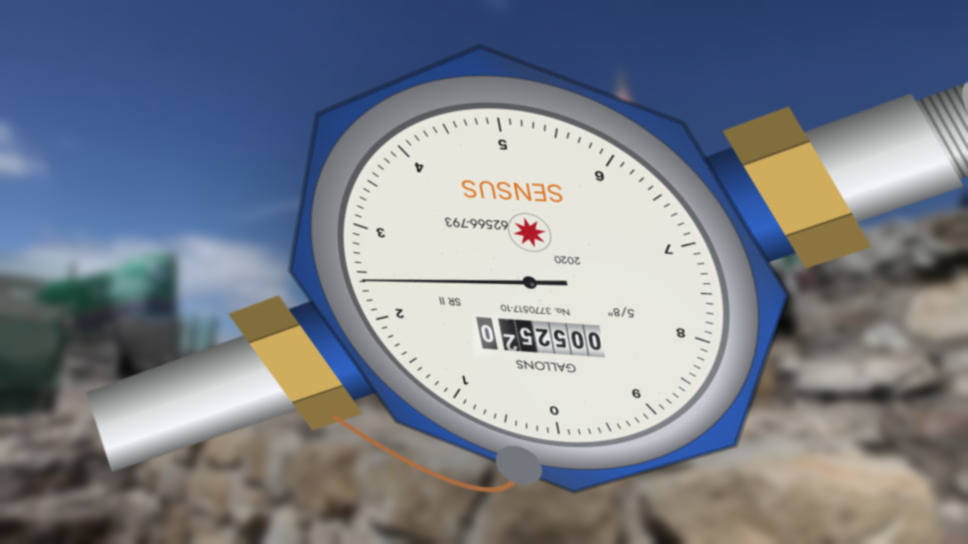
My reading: 52522.4 gal
